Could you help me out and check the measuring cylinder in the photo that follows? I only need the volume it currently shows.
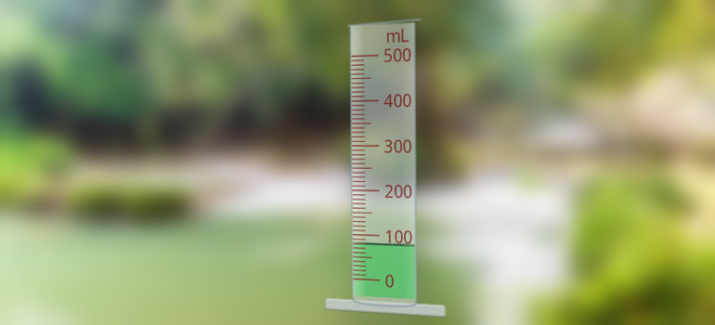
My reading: 80 mL
